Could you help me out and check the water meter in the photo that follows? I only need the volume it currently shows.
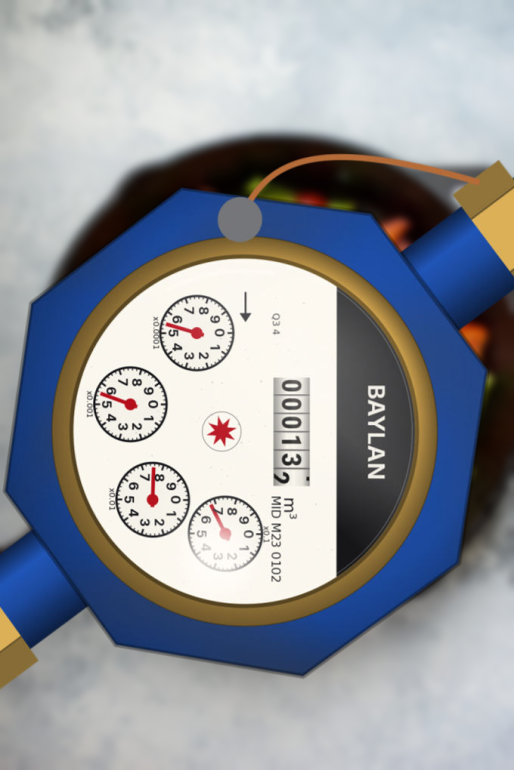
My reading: 131.6755 m³
